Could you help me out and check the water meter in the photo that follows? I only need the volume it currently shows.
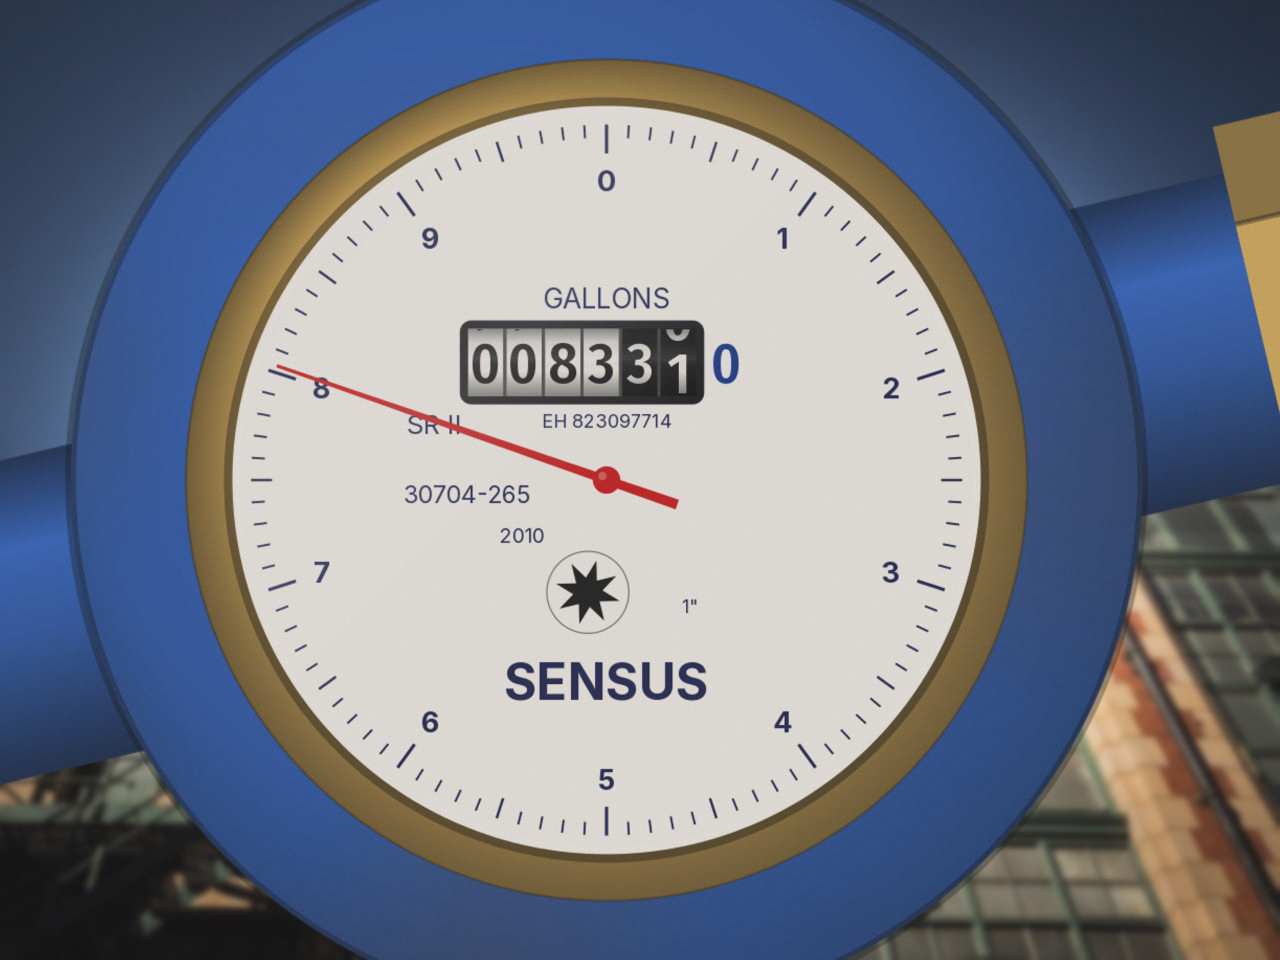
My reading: 83308.0 gal
